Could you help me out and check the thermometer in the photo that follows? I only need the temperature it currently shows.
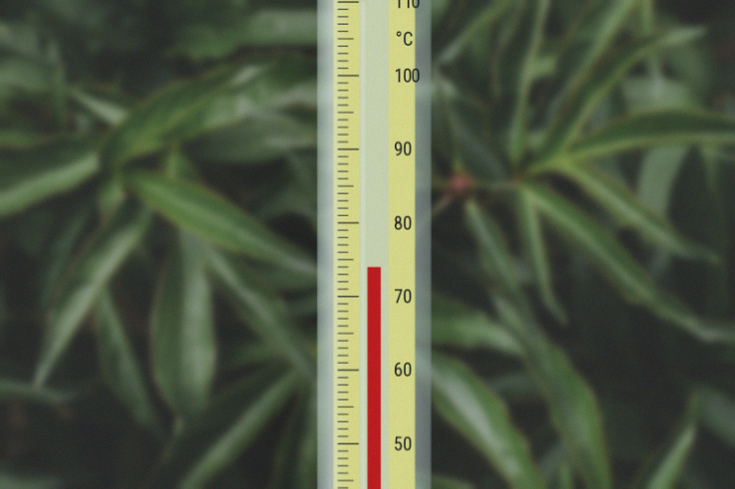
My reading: 74 °C
